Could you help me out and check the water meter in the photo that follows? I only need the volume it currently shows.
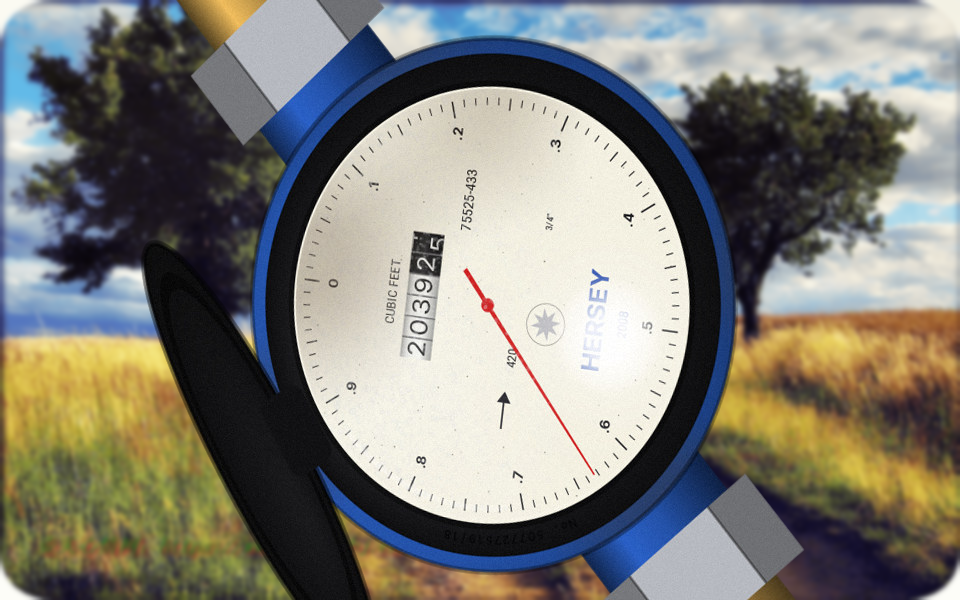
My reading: 203924.63 ft³
